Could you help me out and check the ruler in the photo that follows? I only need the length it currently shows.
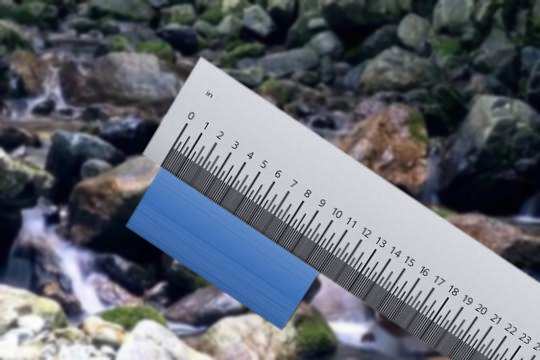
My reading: 11 in
